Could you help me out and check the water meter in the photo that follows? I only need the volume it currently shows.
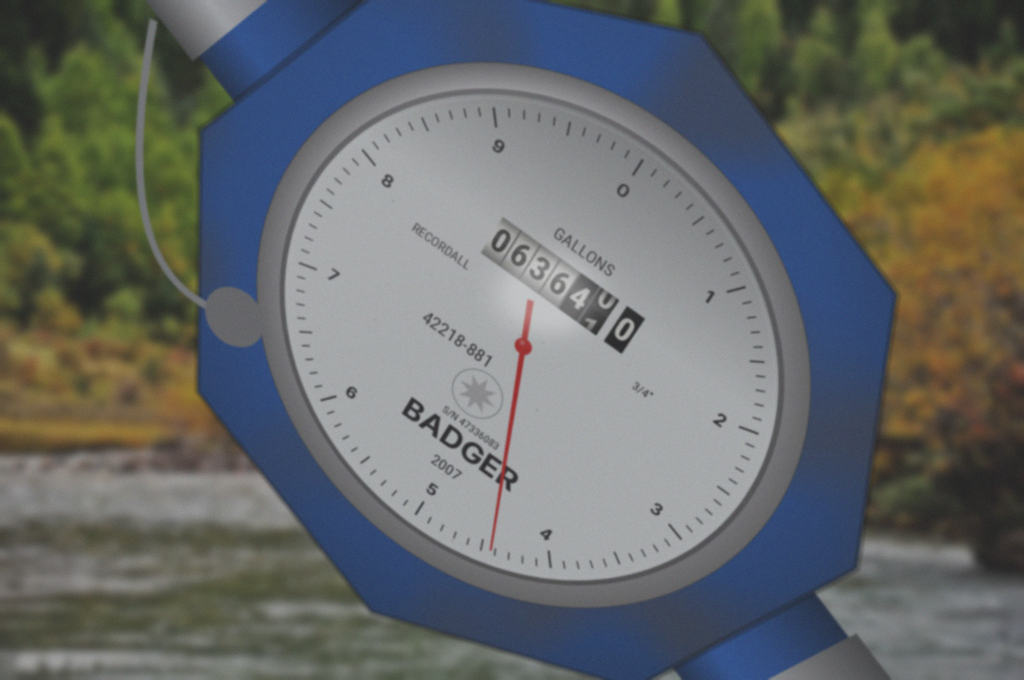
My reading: 636404.4 gal
